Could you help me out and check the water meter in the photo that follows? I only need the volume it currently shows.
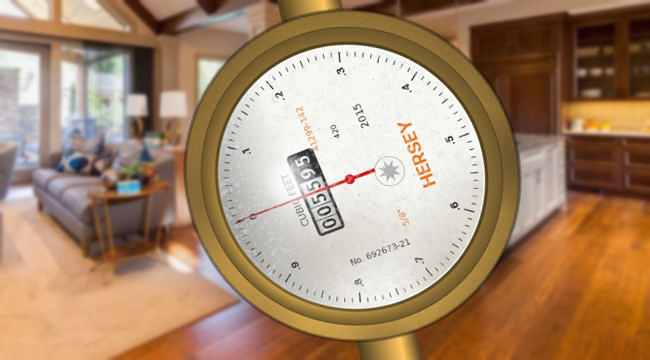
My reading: 5595.00 ft³
